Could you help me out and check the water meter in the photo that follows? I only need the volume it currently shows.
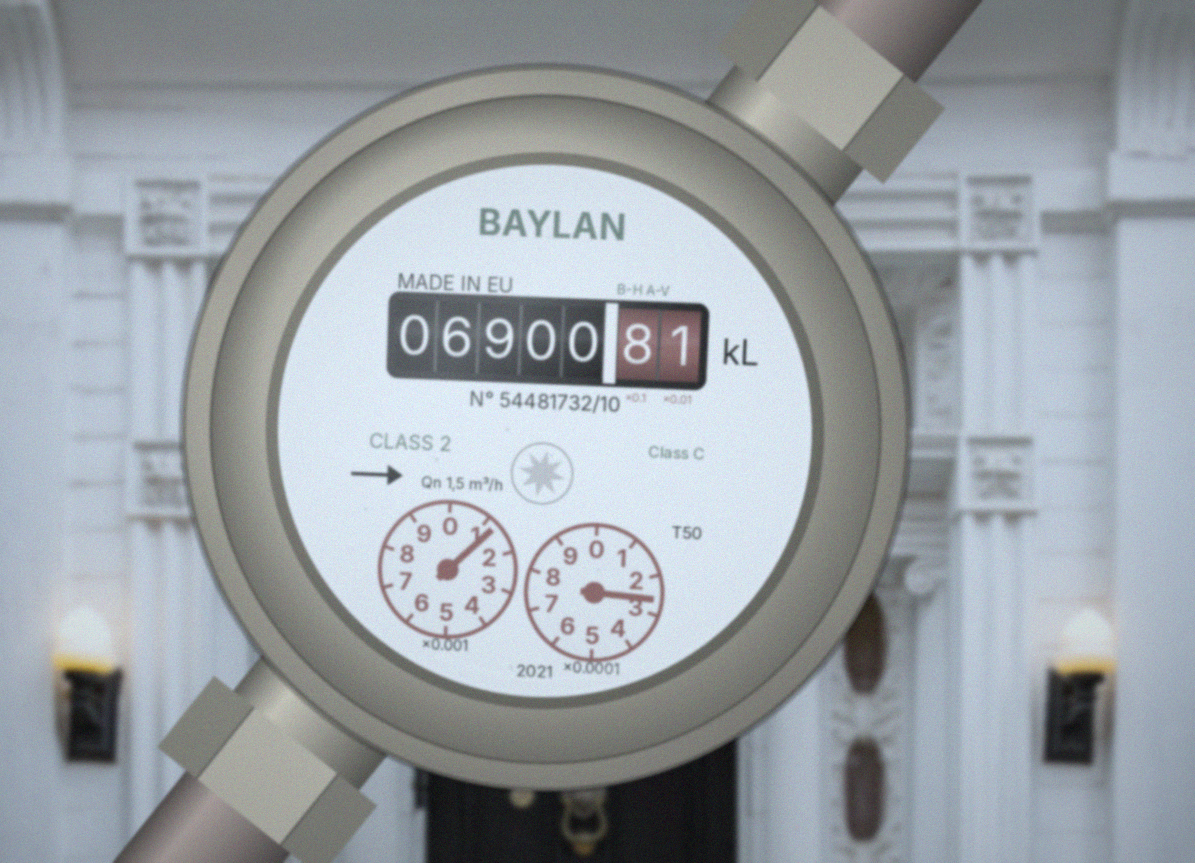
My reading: 6900.8112 kL
